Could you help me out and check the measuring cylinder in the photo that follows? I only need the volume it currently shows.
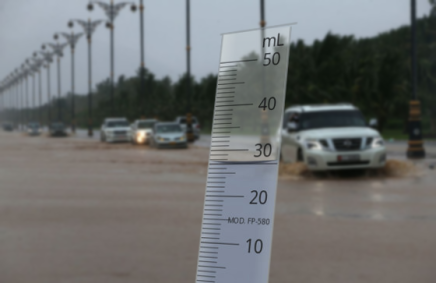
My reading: 27 mL
